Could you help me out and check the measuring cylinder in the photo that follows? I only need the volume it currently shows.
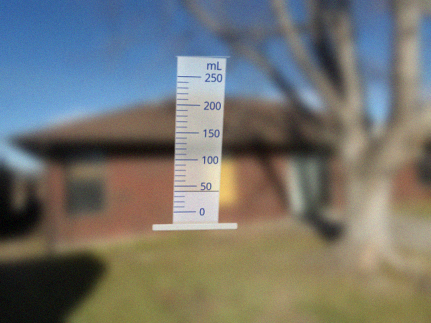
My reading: 40 mL
